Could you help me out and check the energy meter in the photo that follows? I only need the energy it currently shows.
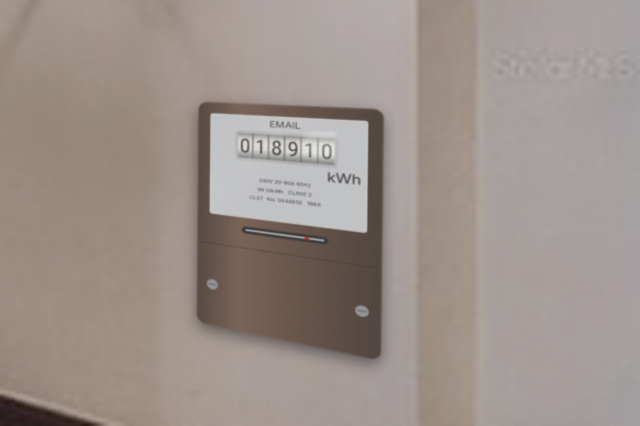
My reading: 18910 kWh
